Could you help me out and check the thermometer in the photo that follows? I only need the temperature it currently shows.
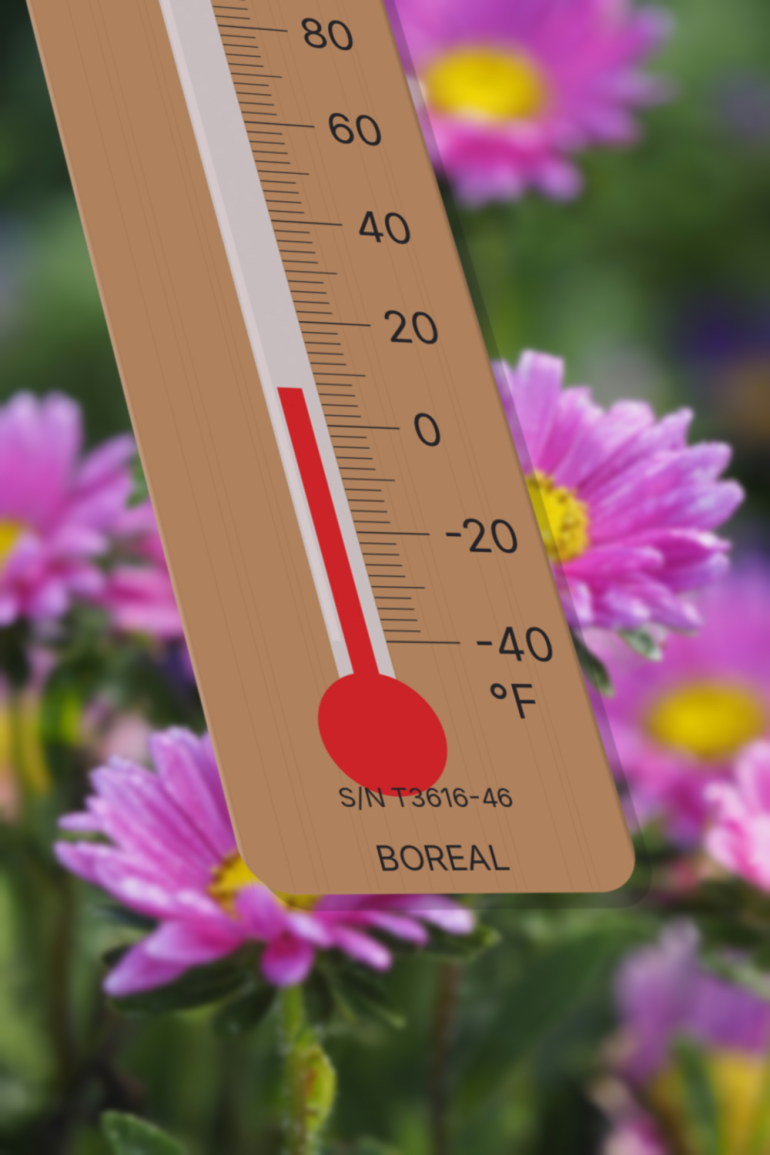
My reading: 7 °F
